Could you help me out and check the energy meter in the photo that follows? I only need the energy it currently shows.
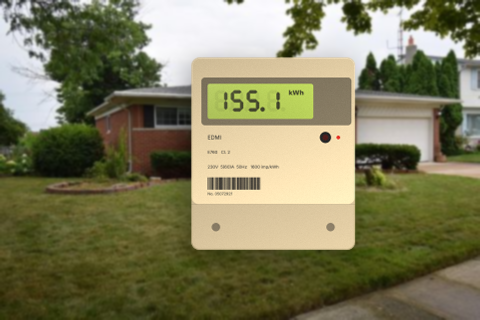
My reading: 155.1 kWh
